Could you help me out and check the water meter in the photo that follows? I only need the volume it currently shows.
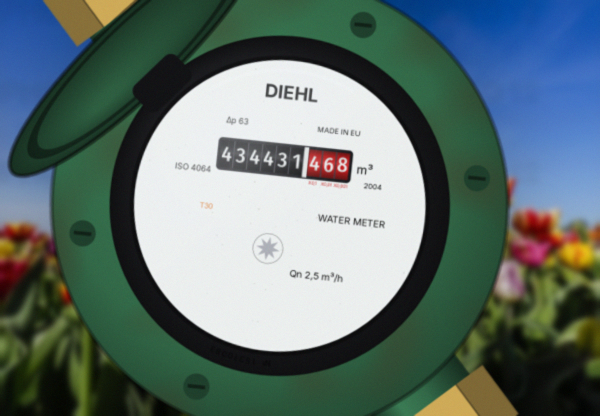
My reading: 434431.468 m³
